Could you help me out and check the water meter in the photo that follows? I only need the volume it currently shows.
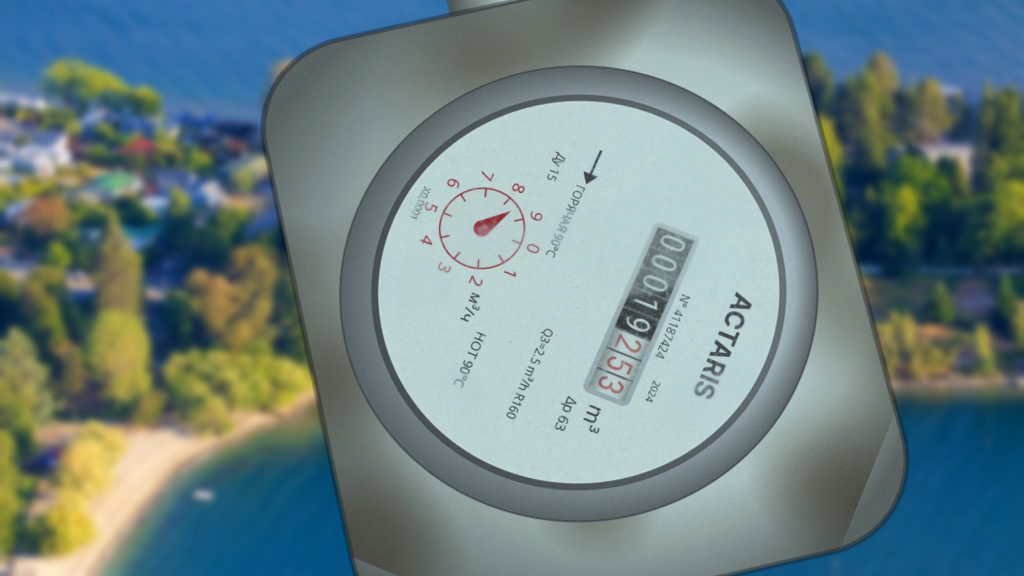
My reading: 19.2538 m³
